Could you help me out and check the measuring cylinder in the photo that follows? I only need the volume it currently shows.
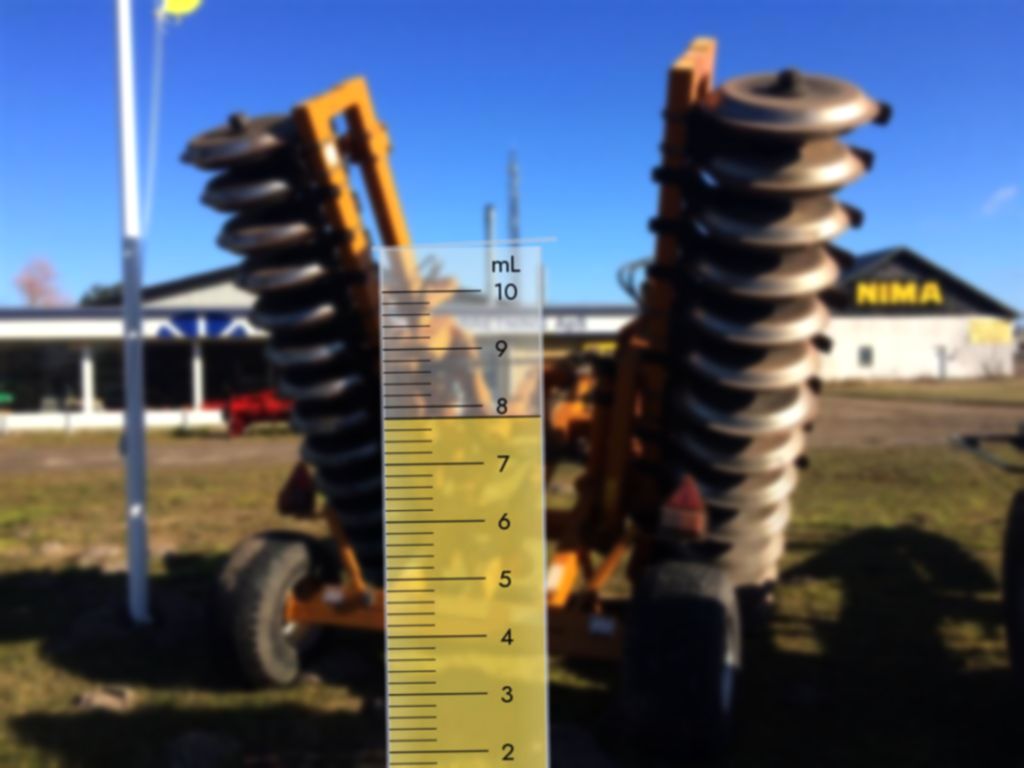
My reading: 7.8 mL
